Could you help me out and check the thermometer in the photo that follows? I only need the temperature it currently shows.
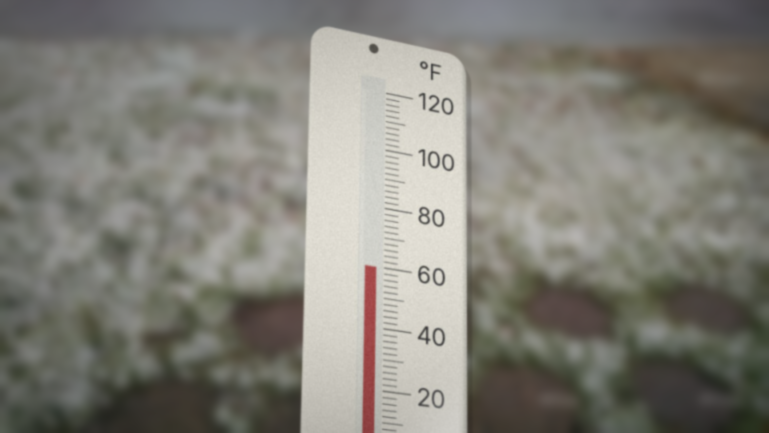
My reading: 60 °F
